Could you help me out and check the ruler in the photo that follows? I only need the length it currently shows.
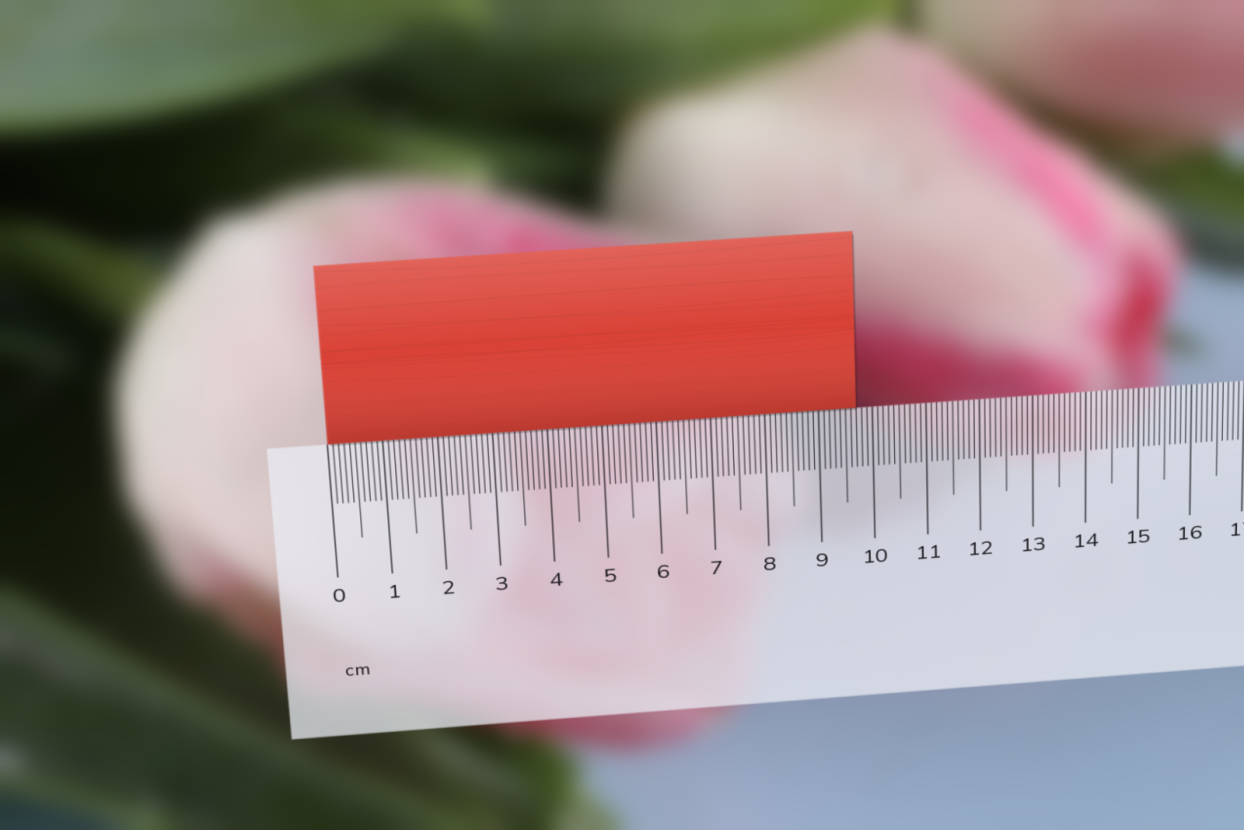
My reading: 9.7 cm
